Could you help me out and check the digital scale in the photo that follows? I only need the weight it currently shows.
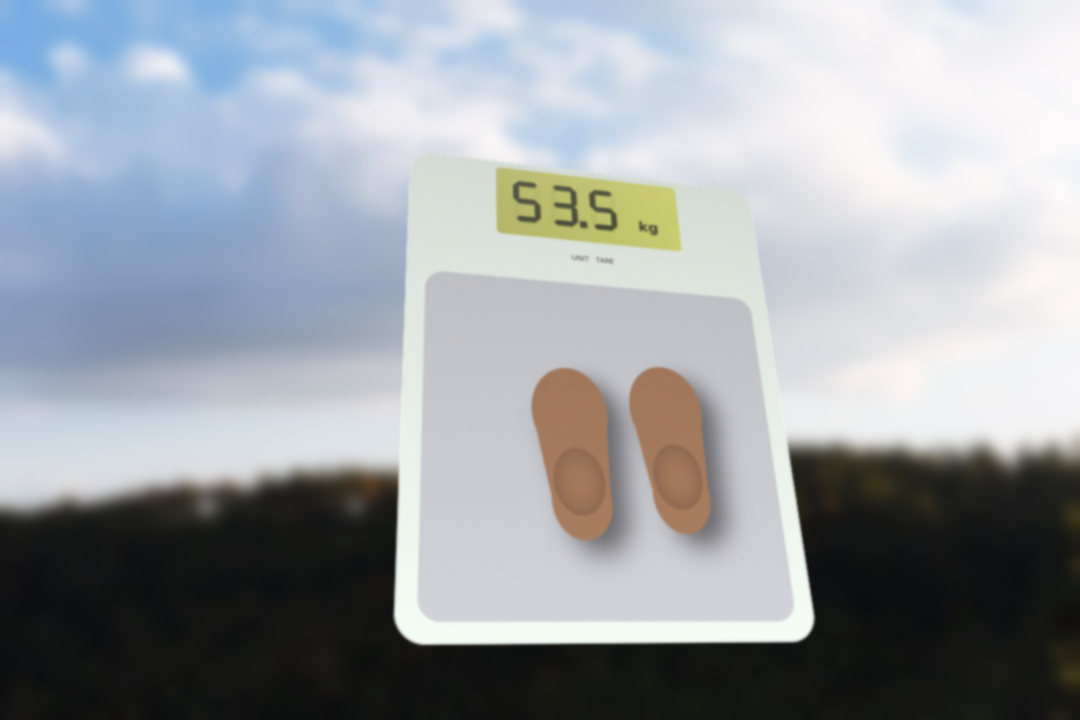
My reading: 53.5 kg
